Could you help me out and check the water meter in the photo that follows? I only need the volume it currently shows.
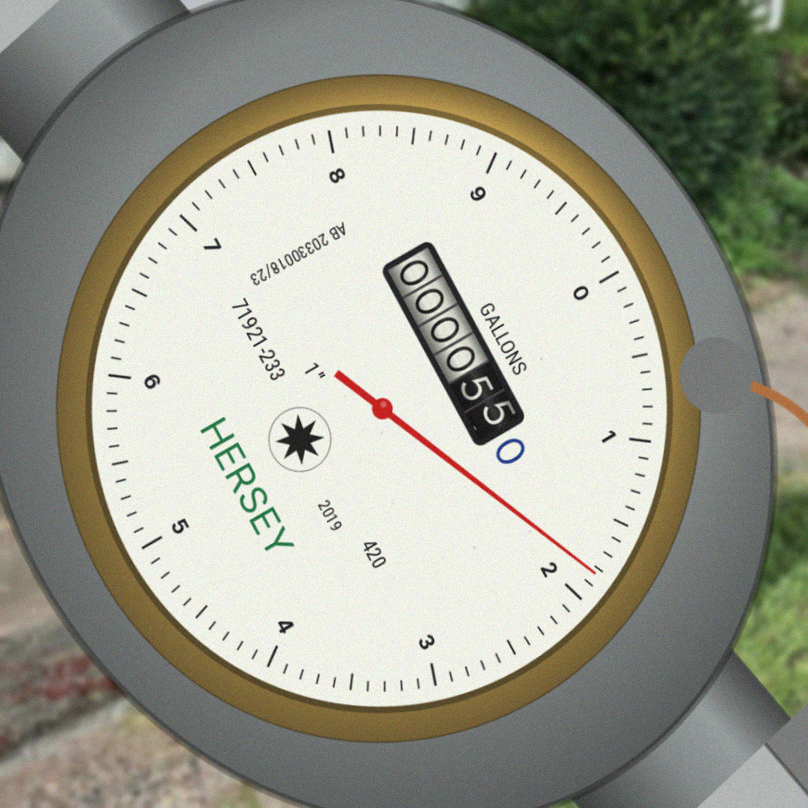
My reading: 551.8 gal
